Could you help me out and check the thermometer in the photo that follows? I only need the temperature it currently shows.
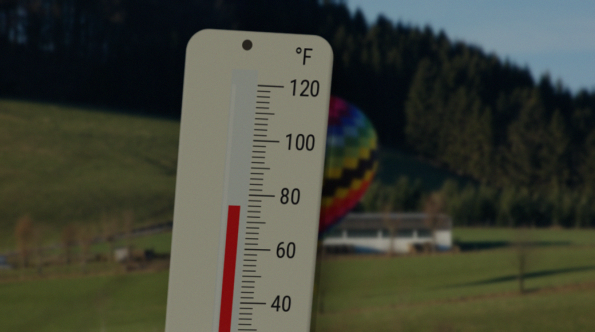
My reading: 76 °F
